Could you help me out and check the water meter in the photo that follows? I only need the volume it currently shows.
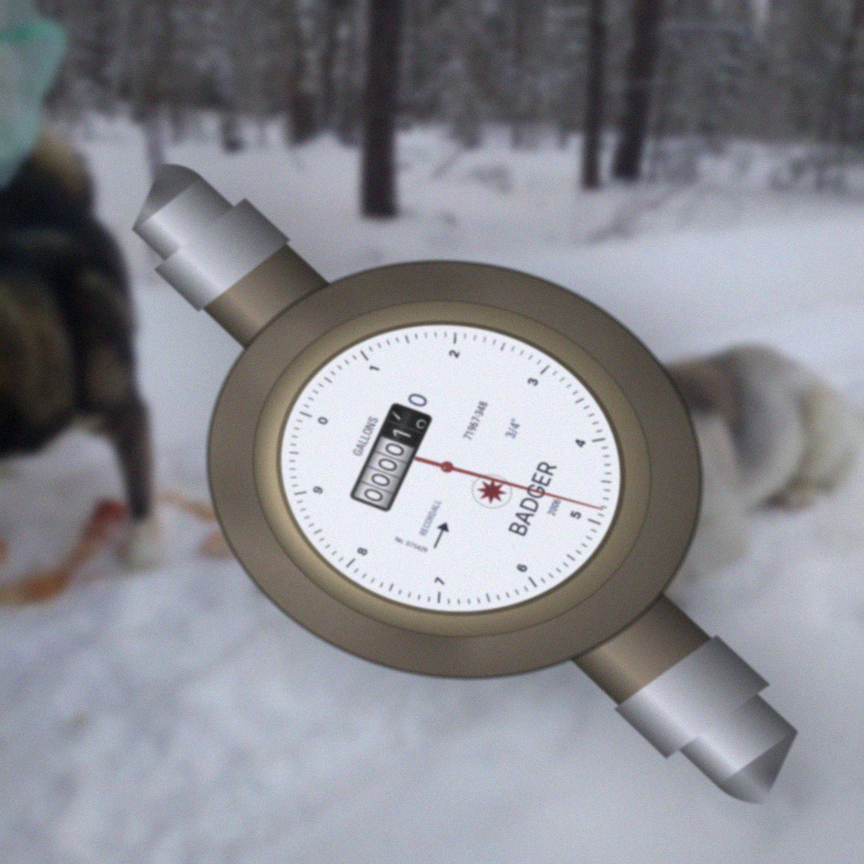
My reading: 174.8 gal
